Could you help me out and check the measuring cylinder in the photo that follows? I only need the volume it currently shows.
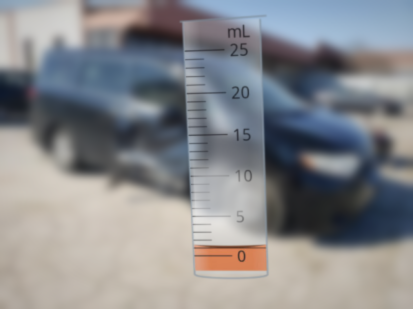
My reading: 1 mL
